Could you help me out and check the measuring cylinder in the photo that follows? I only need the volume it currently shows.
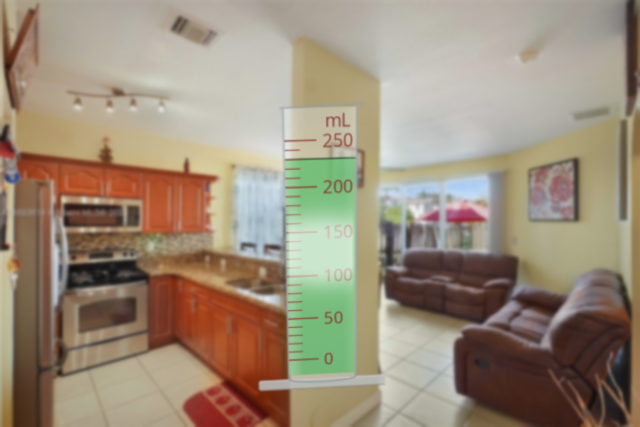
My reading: 230 mL
